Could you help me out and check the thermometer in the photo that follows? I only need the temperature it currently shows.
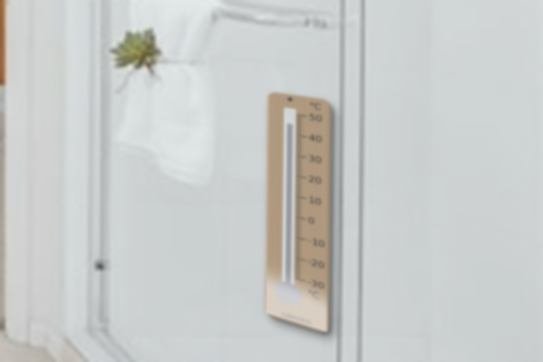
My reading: 45 °C
